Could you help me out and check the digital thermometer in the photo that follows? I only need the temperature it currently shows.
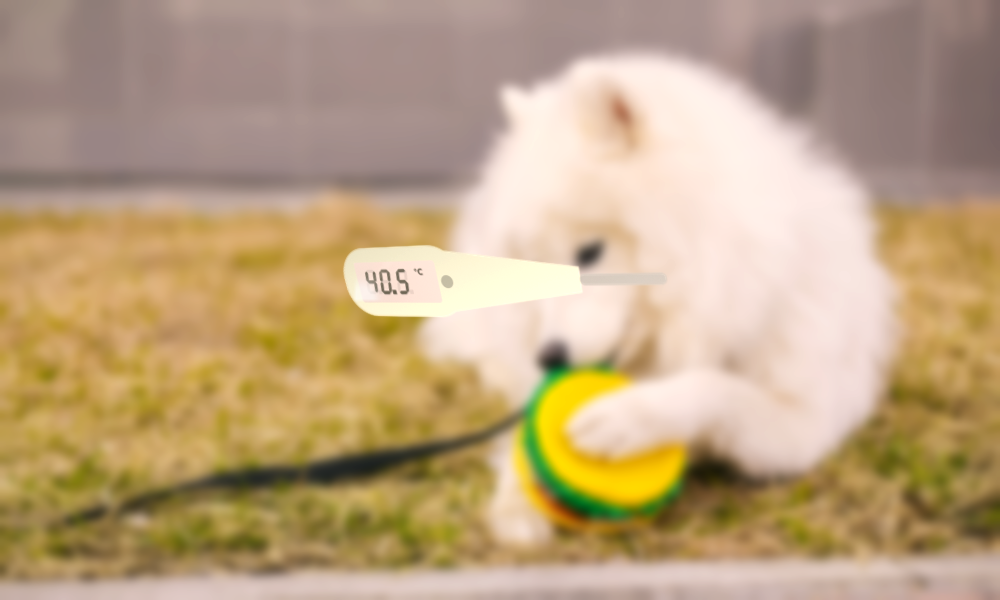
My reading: 40.5 °C
